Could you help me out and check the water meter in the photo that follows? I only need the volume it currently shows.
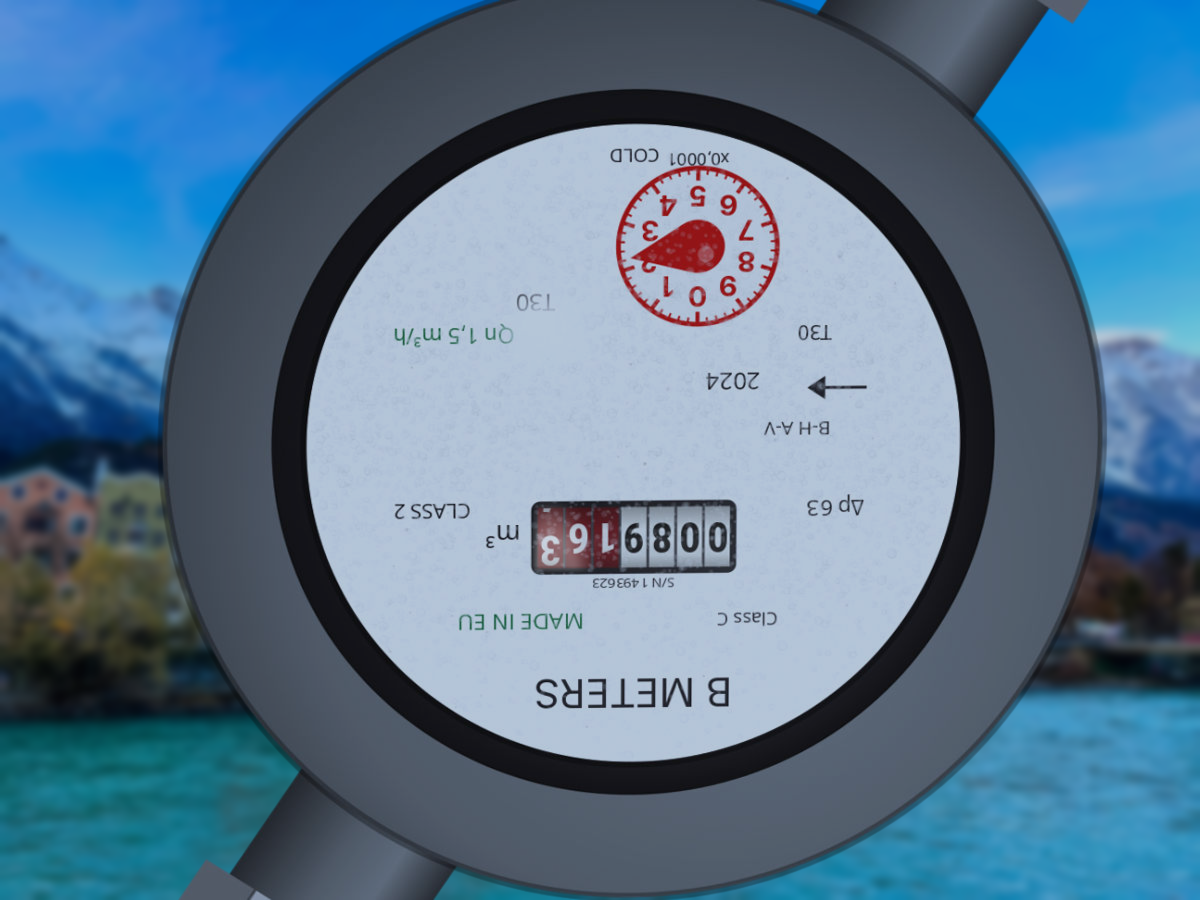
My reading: 89.1632 m³
